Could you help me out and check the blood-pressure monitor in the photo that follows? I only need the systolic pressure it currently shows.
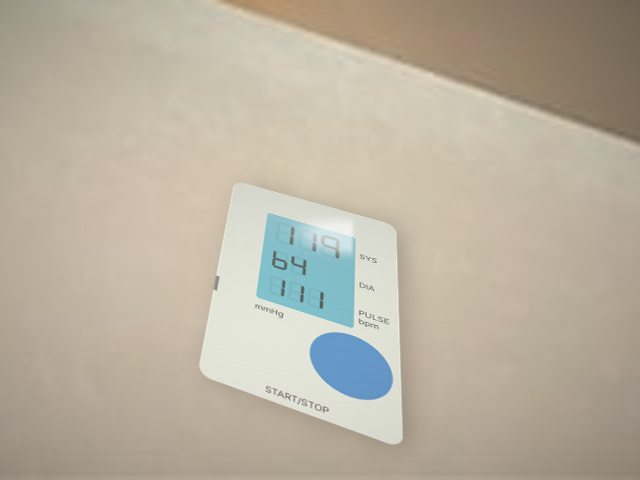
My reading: 119 mmHg
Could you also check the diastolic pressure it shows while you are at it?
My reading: 64 mmHg
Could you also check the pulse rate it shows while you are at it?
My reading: 111 bpm
